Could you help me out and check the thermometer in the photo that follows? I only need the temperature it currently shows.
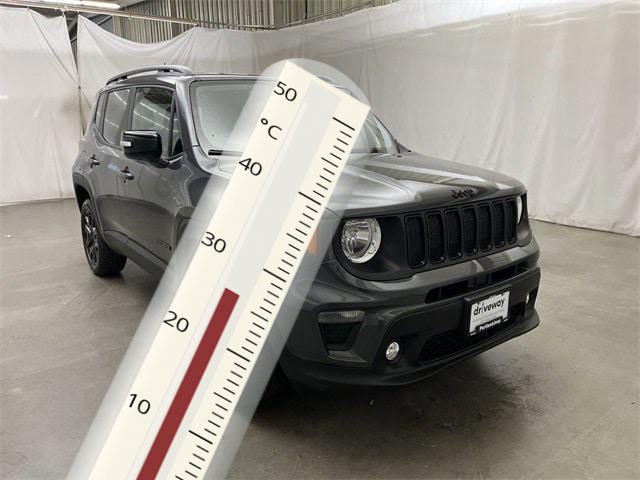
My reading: 26 °C
